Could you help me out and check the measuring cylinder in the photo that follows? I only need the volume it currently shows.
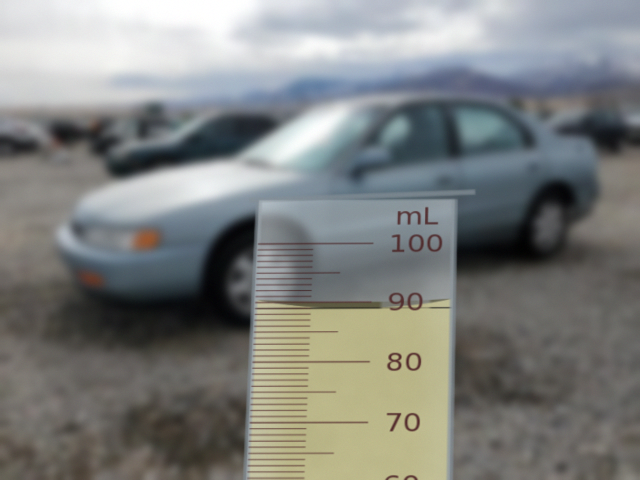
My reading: 89 mL
